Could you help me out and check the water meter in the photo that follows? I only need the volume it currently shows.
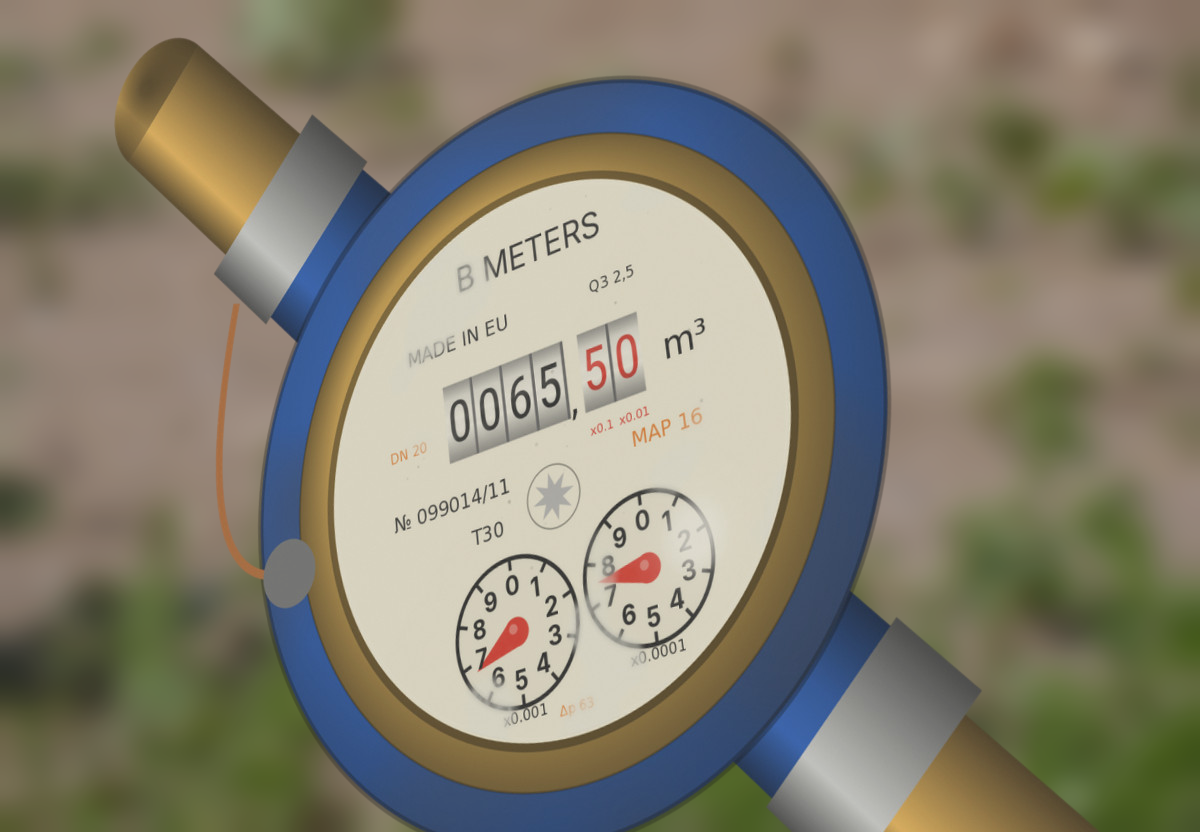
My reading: 65.5067 m³
